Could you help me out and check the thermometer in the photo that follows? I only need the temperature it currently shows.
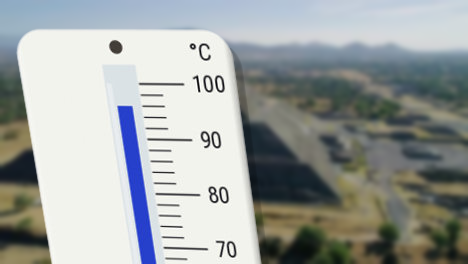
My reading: 96 °C
